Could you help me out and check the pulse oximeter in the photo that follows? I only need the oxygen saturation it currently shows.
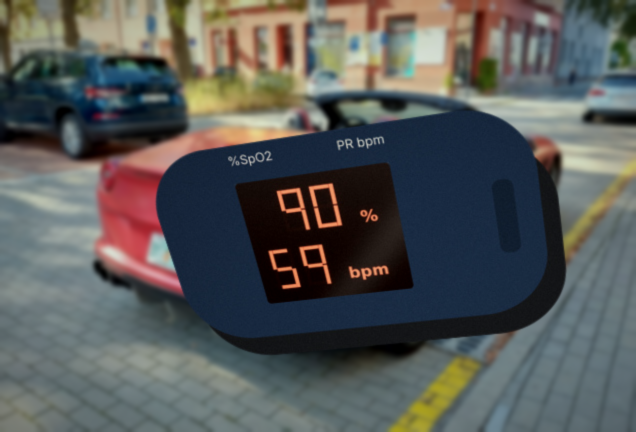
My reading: 90 %
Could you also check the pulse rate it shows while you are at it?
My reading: 59 bpm
